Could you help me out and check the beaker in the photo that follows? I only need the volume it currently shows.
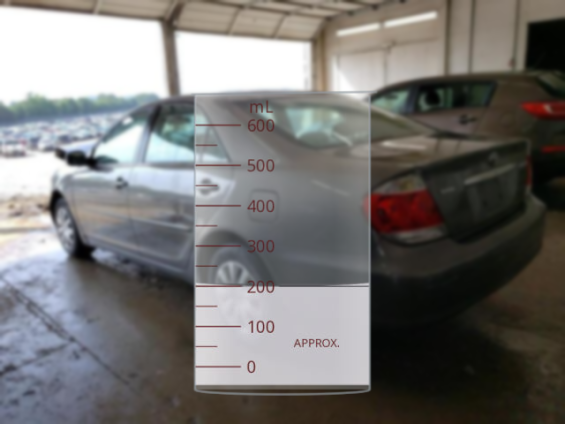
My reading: 200 mL
